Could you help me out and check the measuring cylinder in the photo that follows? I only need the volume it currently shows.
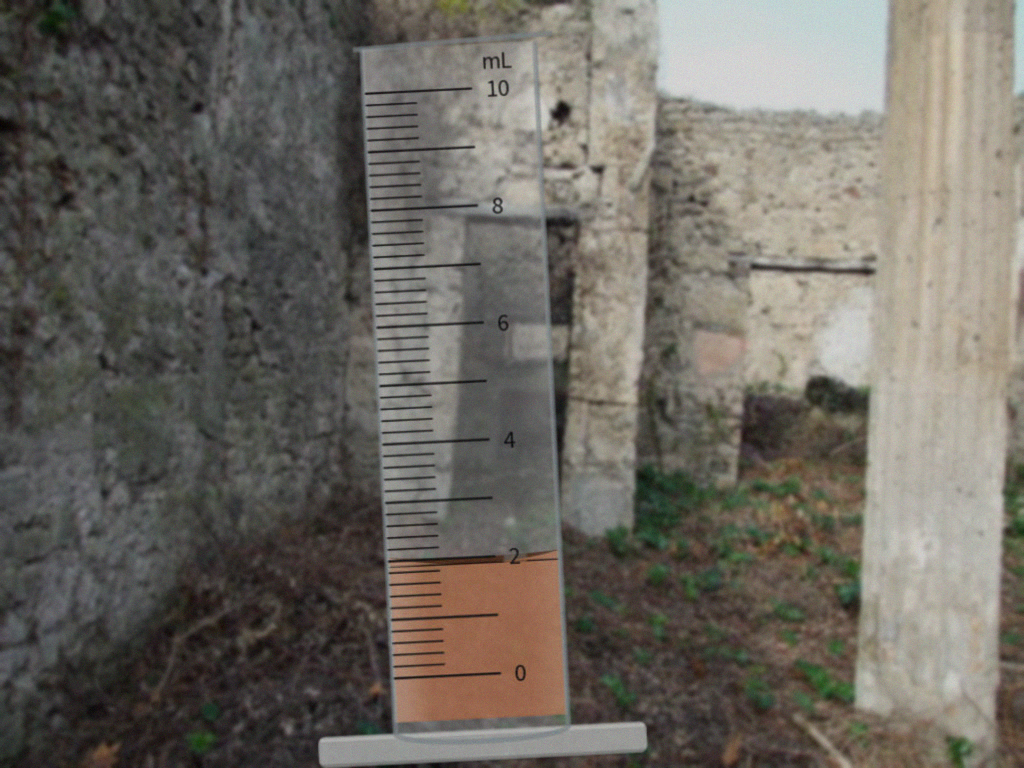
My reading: 1.9 mL
